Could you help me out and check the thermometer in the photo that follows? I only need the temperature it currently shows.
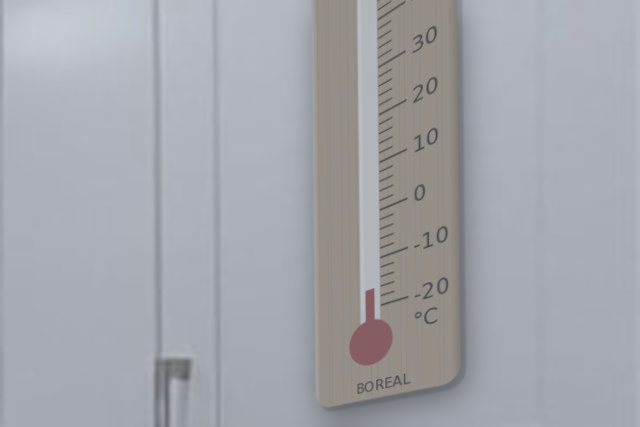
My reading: -16 °C
